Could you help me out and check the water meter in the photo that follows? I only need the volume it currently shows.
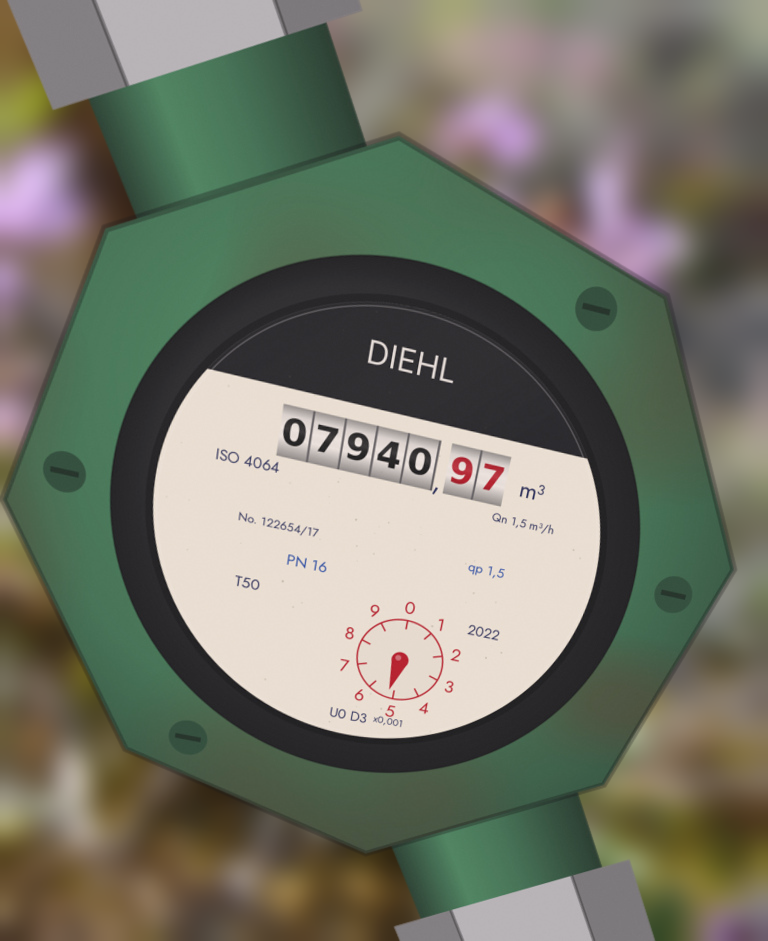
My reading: 7940.975 m³
